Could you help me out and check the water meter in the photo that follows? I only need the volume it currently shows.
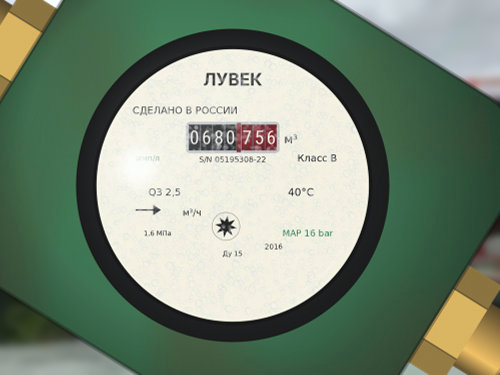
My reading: 680.756 m³
